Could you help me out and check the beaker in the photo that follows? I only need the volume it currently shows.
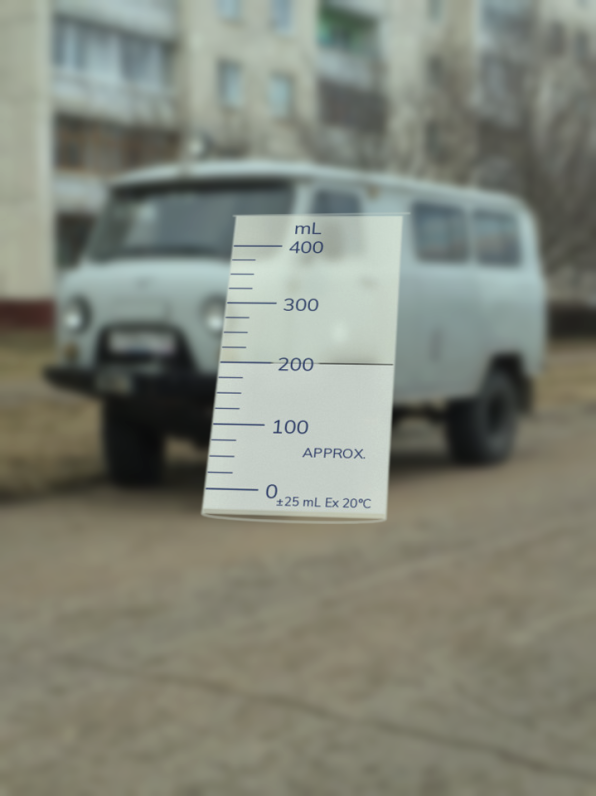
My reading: 200 mL
